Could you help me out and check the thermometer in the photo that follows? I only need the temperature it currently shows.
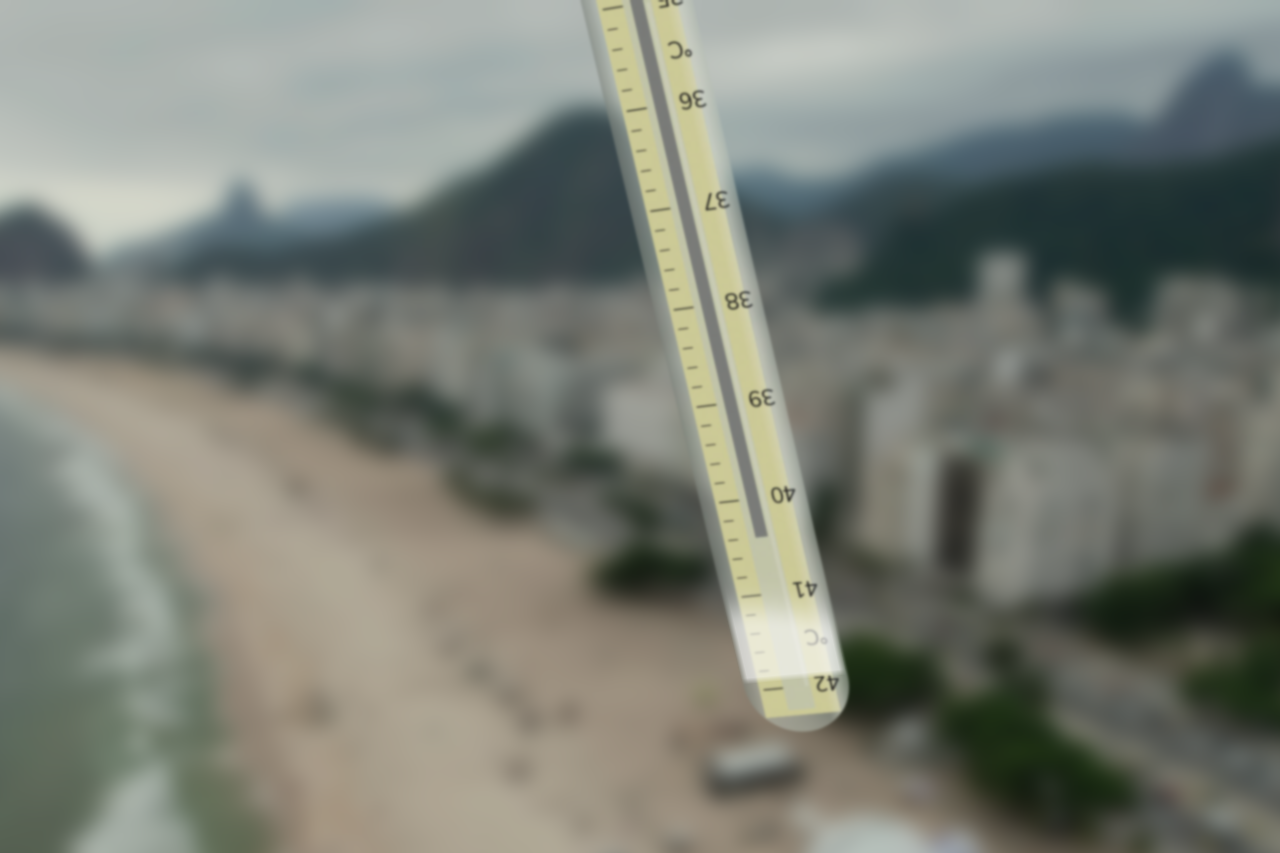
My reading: 40.4 °C
